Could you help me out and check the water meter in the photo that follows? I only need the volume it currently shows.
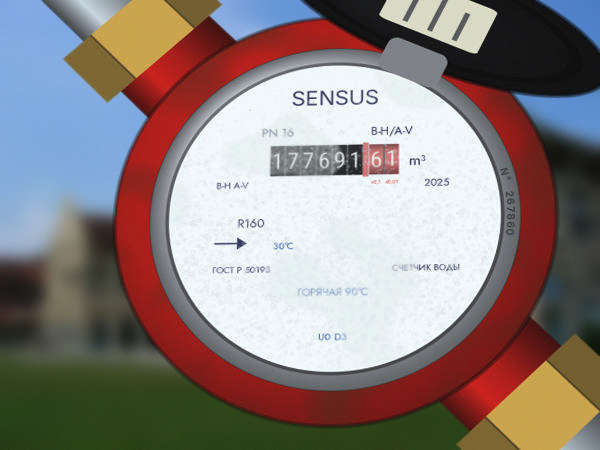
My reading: 177691.61 m³
